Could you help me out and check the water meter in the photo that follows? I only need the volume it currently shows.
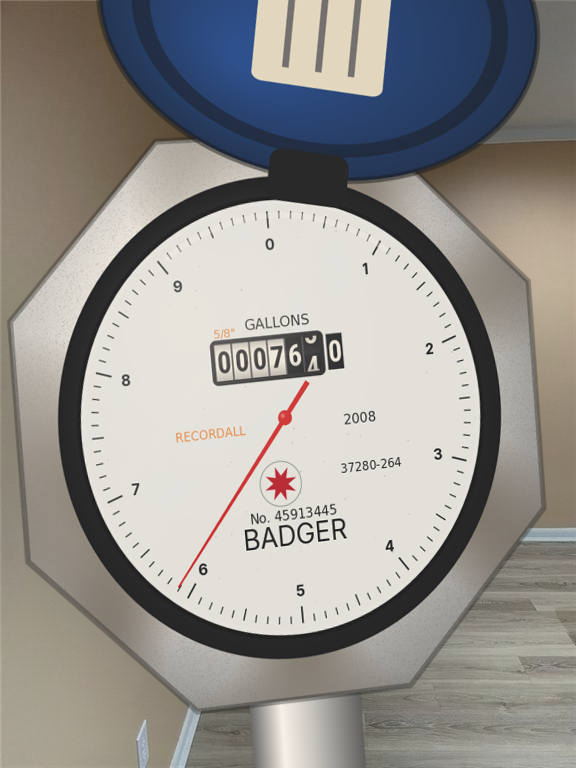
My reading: 7636.1 gal
